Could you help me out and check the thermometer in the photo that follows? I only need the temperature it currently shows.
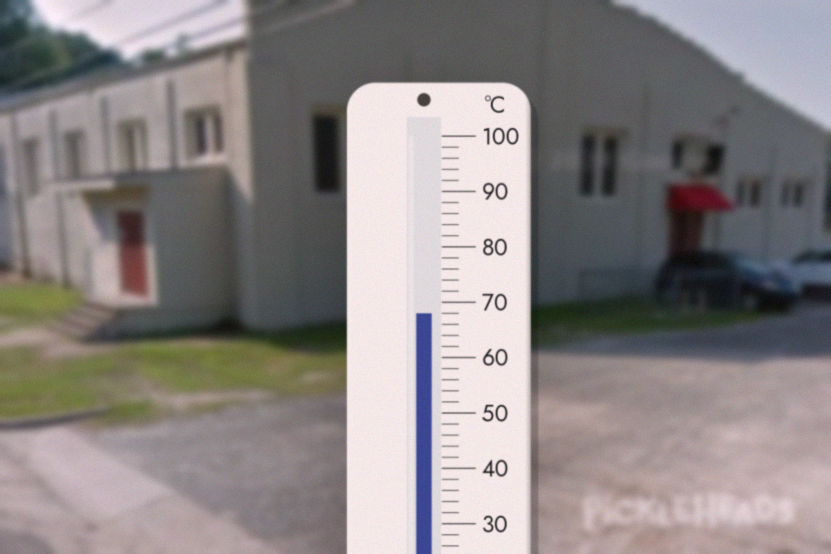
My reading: 68 °C
